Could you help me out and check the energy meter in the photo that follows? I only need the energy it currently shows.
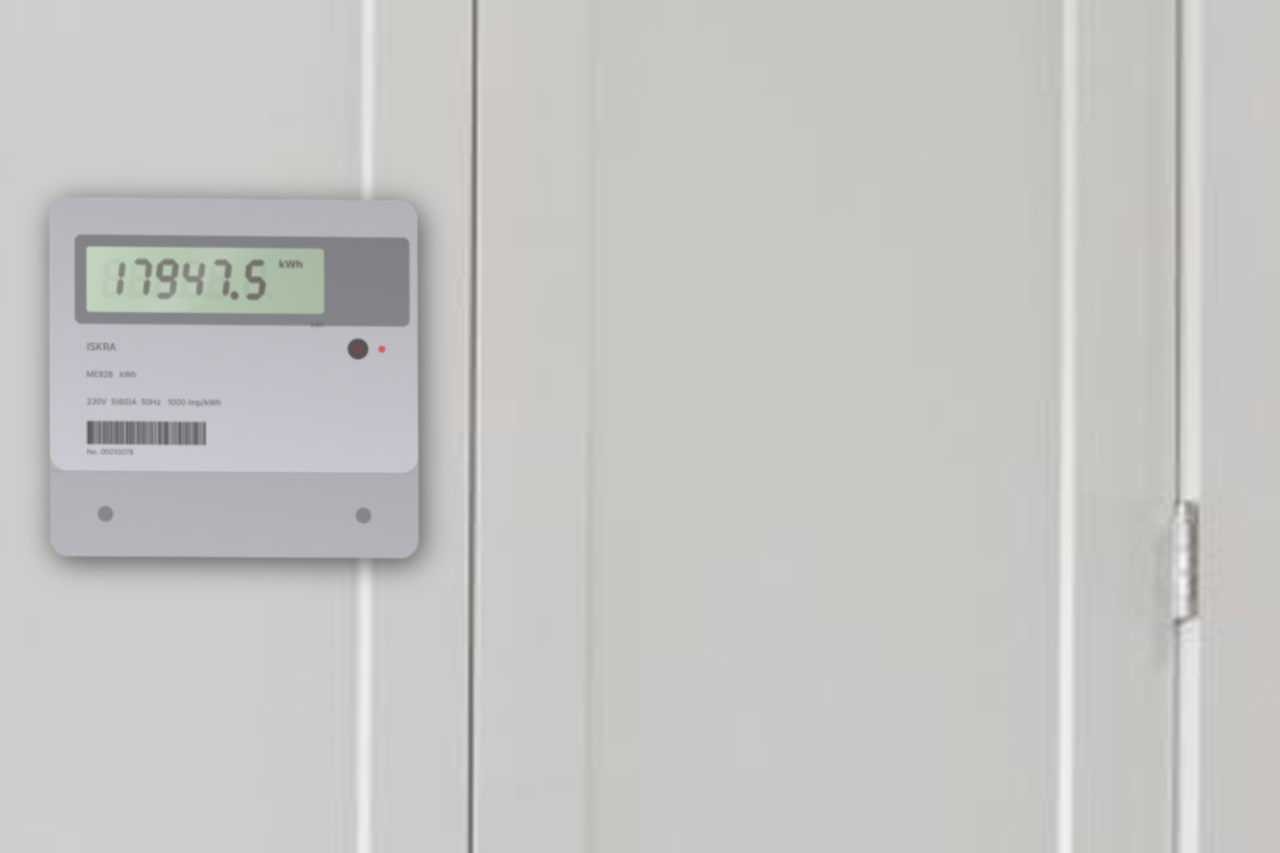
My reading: 17947.5 kWh
